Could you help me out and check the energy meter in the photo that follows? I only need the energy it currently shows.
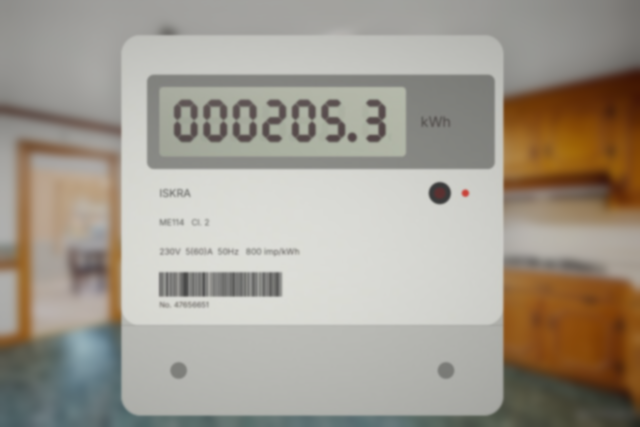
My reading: 205.3 kWh
